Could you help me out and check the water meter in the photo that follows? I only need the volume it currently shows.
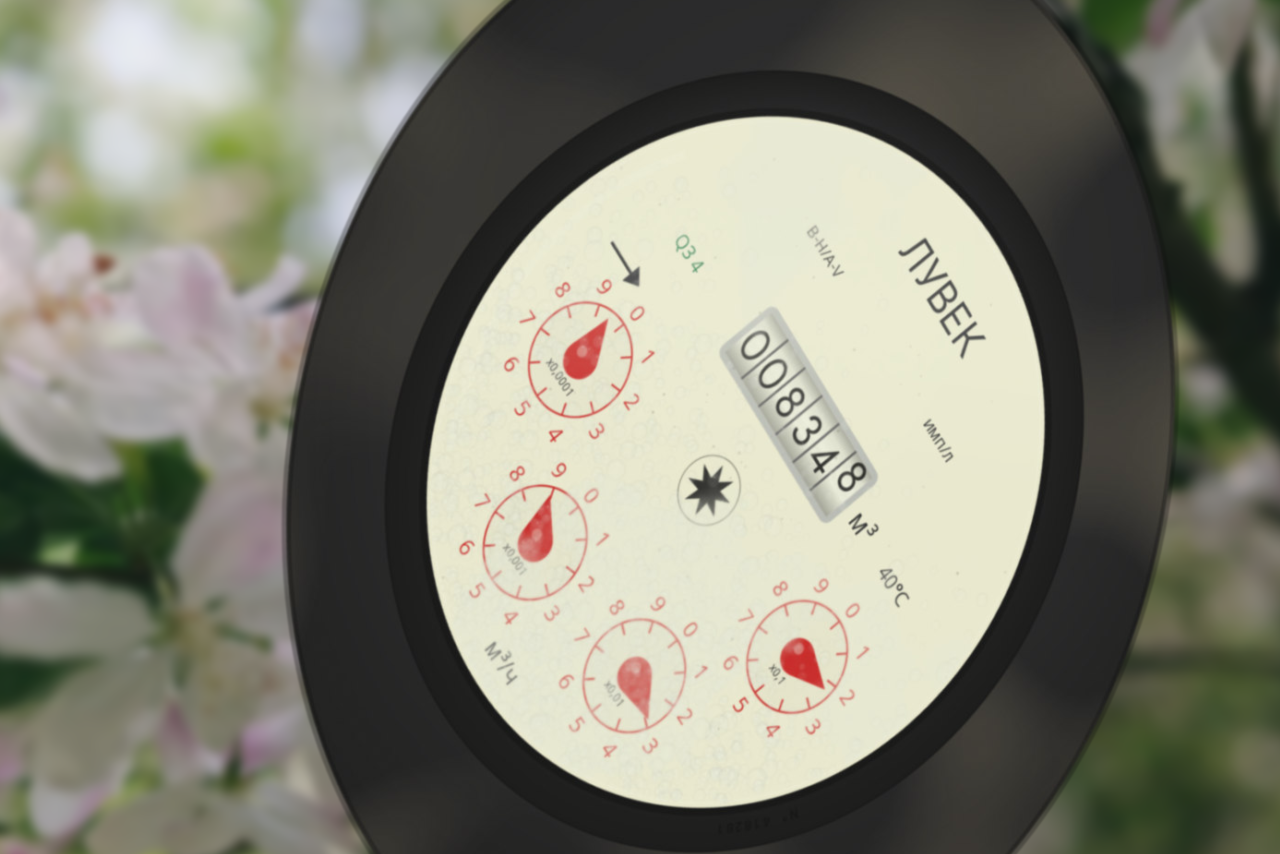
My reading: 8348.2289 m³
